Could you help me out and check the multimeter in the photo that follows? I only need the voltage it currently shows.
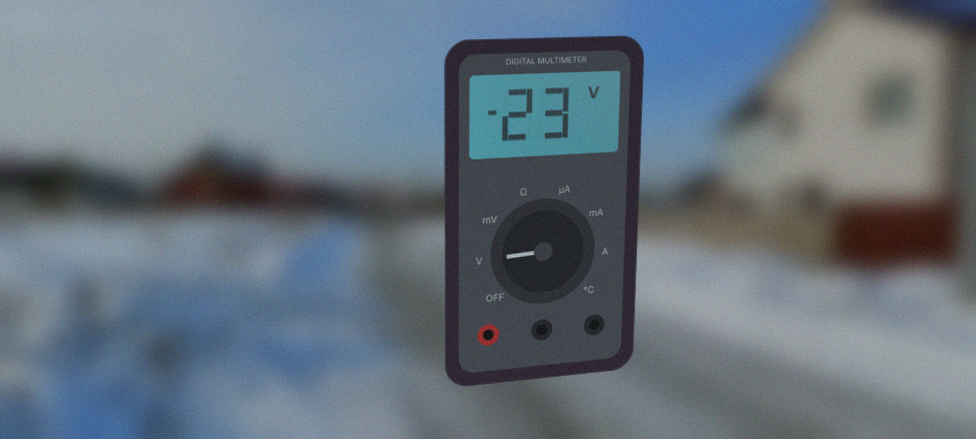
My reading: -23 V
